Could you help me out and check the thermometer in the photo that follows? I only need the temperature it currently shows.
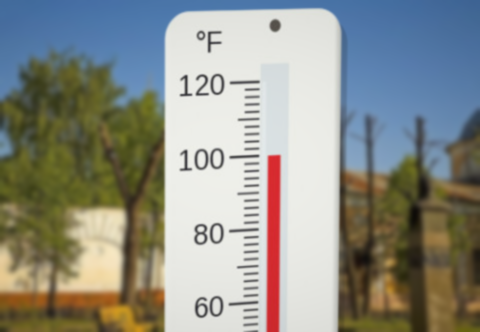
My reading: 100 °F
